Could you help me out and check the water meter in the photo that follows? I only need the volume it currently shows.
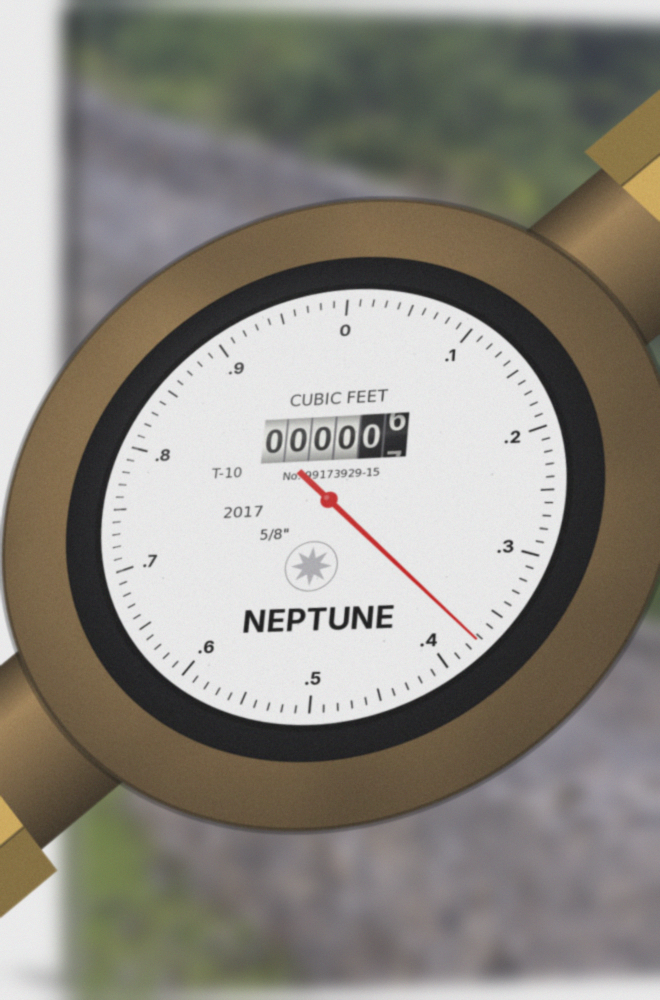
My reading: 6.37 ft³
